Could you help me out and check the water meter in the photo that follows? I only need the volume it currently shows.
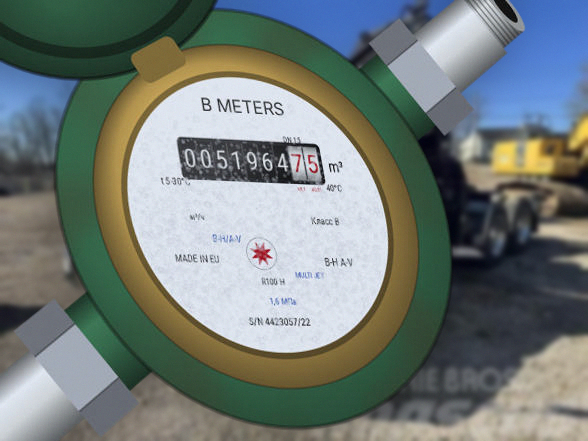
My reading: 51964.75 m³
